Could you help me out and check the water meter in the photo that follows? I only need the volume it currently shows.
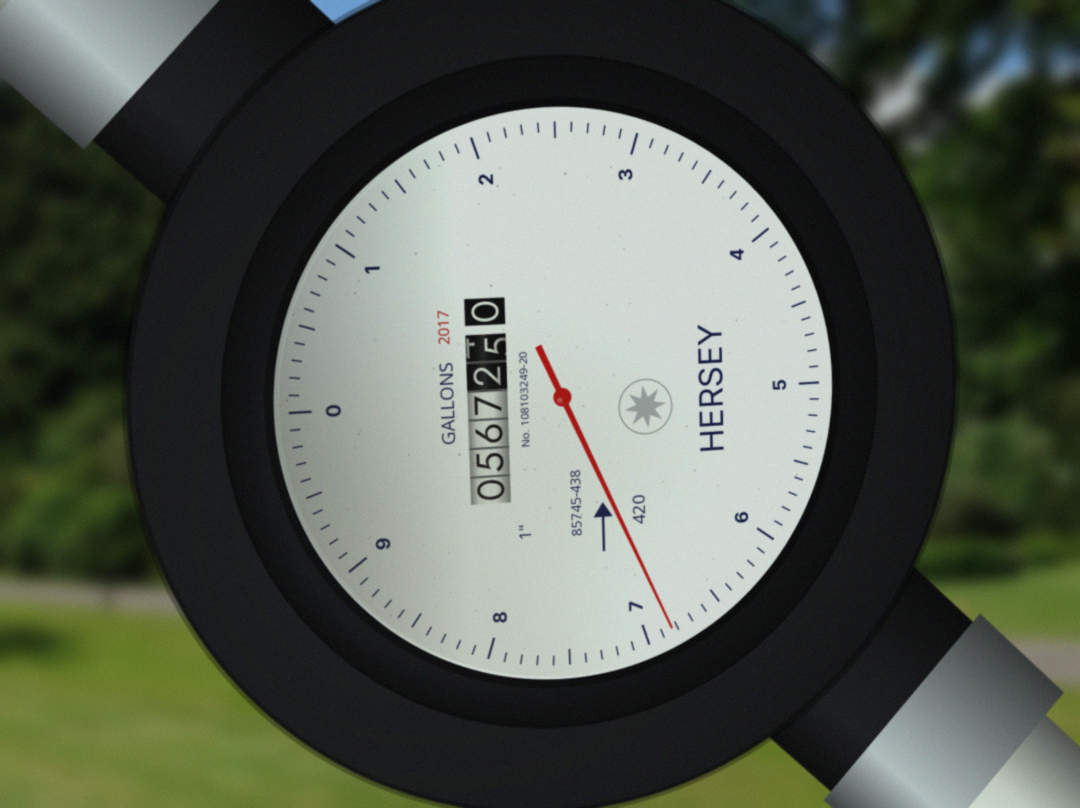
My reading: 567246.8 gal
